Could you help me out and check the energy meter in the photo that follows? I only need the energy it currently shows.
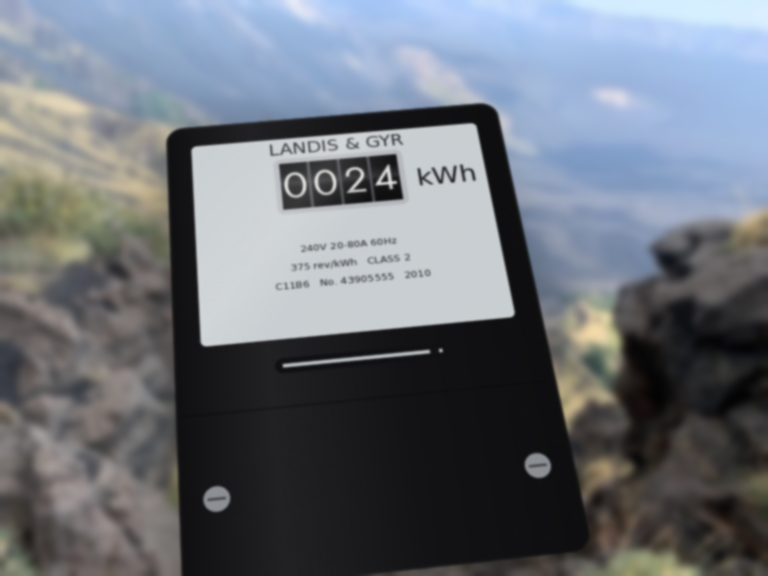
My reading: 24 kWh
